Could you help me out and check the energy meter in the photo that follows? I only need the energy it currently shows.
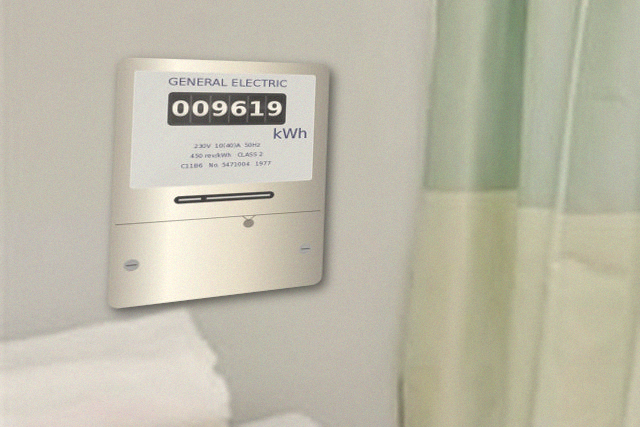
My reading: 9619 kWh
